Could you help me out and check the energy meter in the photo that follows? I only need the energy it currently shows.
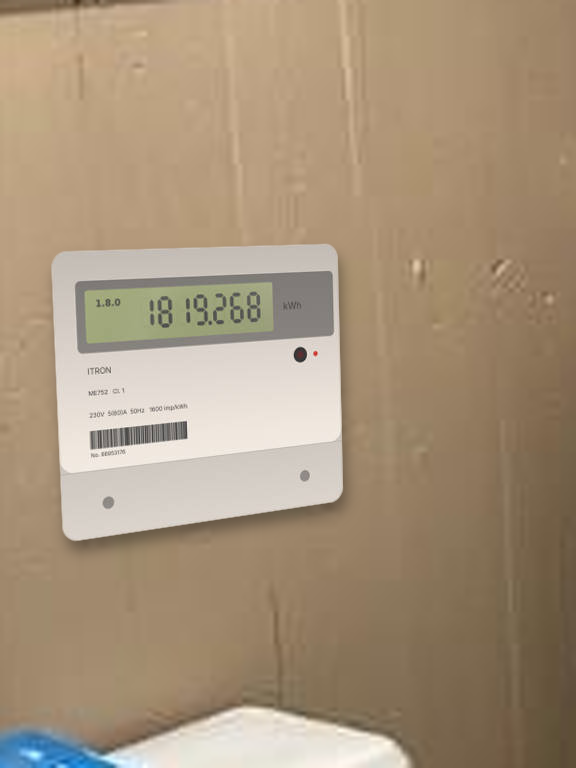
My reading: 1819.268 kWh
